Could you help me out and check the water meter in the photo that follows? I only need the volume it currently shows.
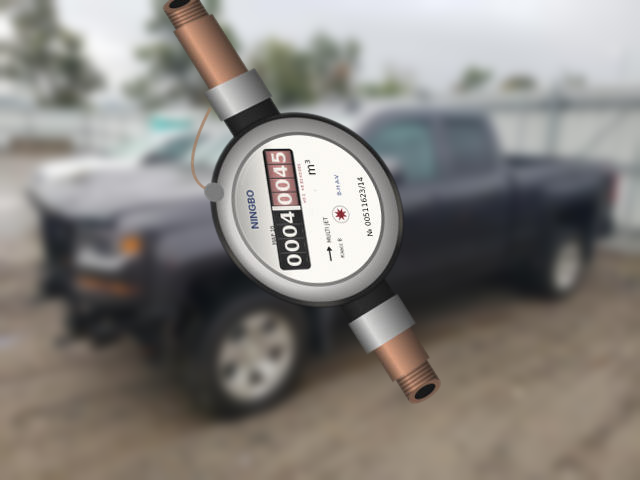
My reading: 4.0045 m³
